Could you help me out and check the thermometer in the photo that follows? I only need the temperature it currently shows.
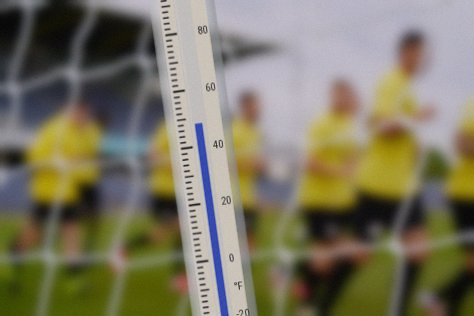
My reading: 48 °F
